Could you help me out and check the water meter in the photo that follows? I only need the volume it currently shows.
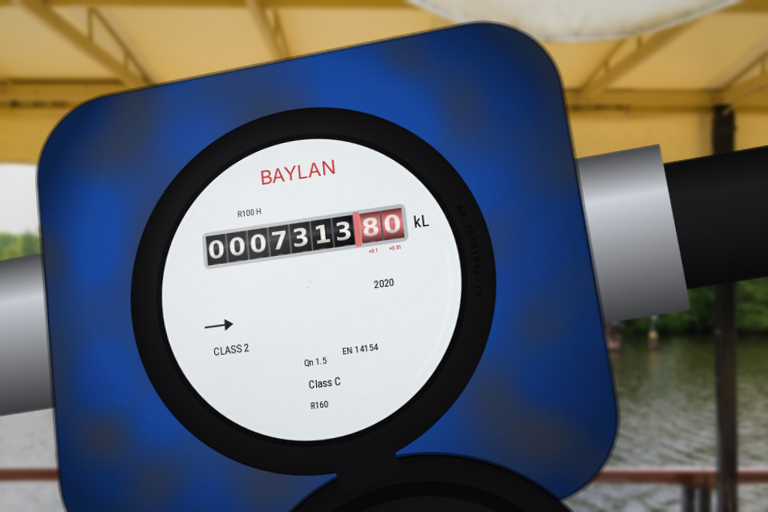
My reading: 7313.80 kL
